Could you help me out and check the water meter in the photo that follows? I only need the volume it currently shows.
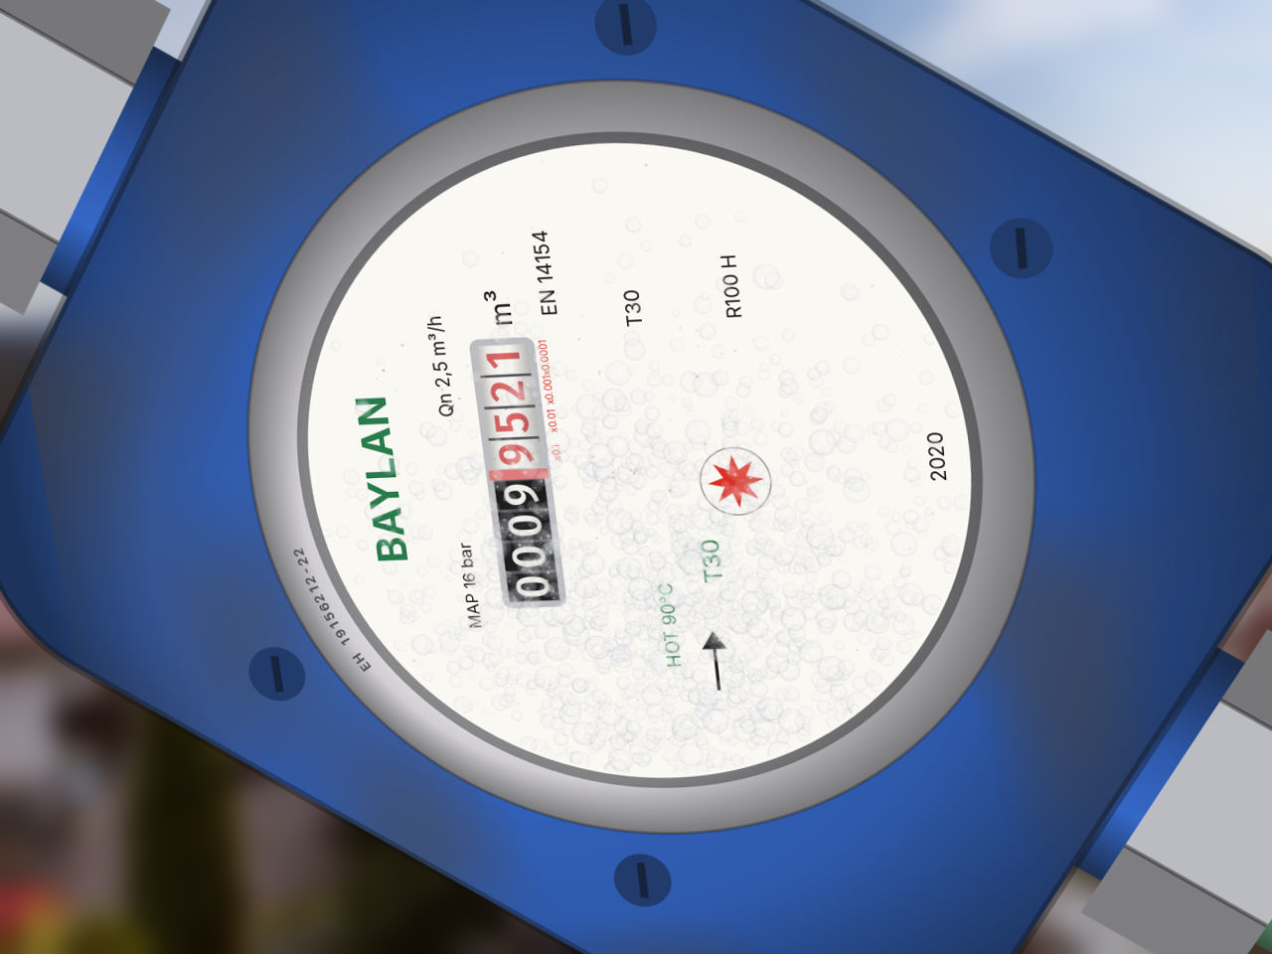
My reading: 9.9521 m³
